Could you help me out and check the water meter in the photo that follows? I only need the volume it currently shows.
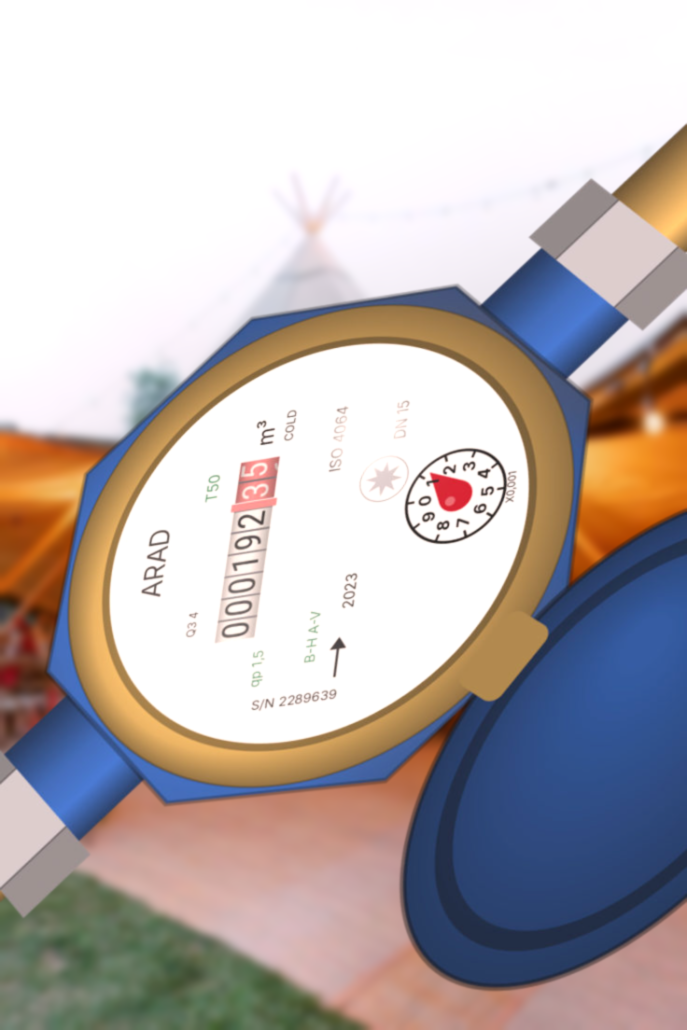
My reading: 192.351 m³
